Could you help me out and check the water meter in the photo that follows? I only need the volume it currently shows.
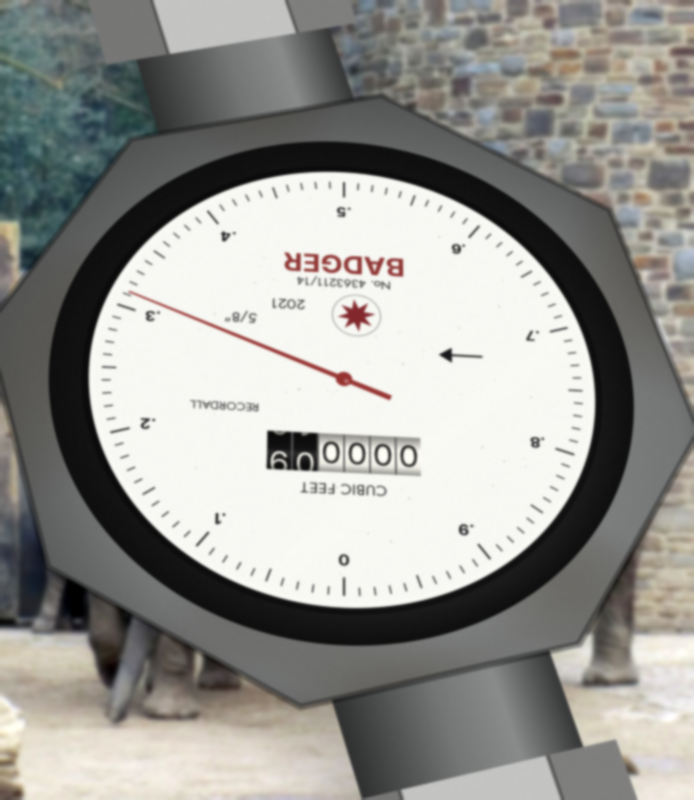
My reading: 9.31 ft³
